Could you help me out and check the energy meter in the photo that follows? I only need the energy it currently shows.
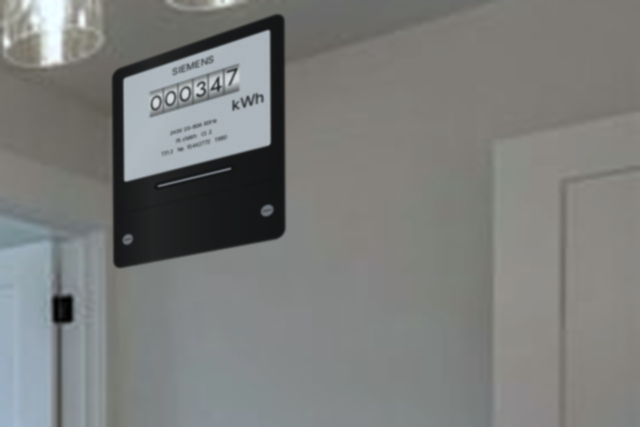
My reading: 347 kWh
